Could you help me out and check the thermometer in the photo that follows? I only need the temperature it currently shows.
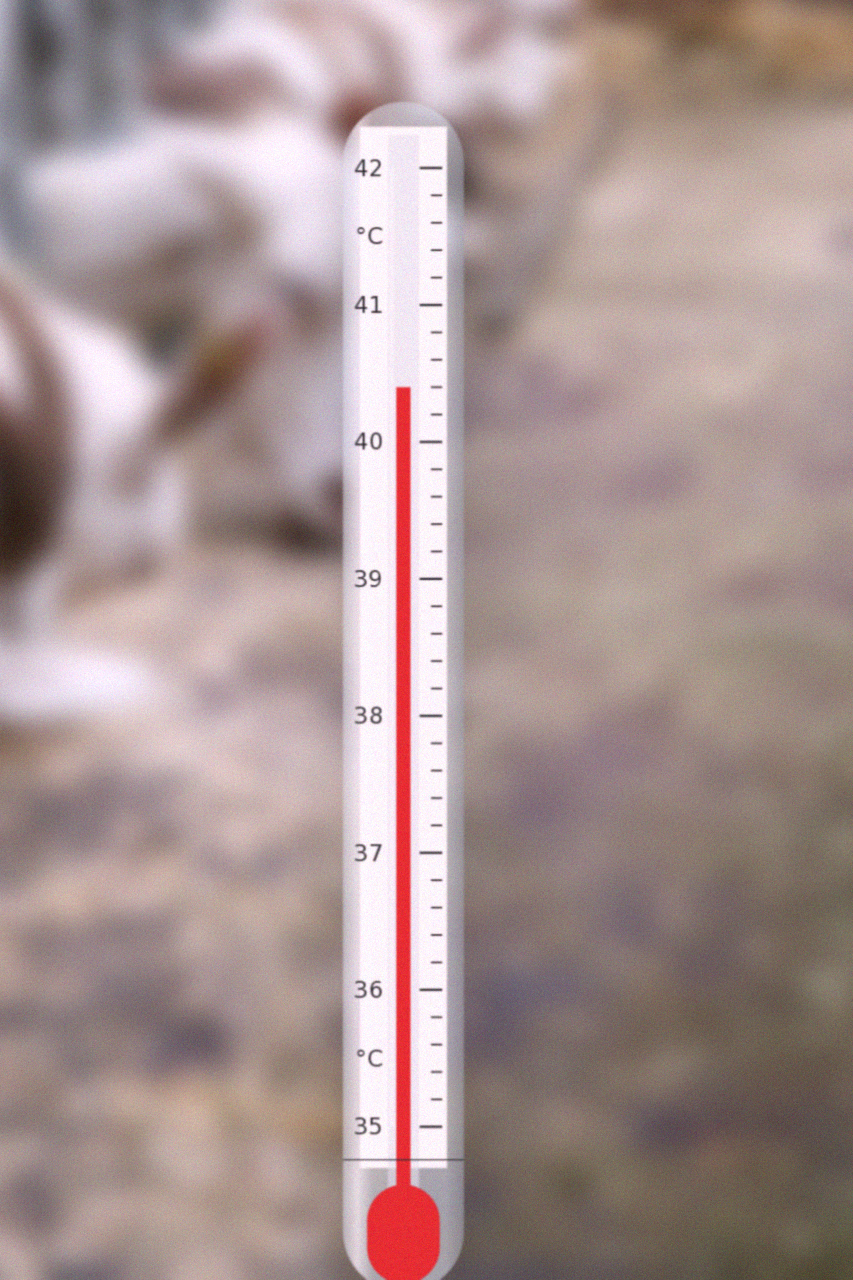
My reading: 40.4 °C
